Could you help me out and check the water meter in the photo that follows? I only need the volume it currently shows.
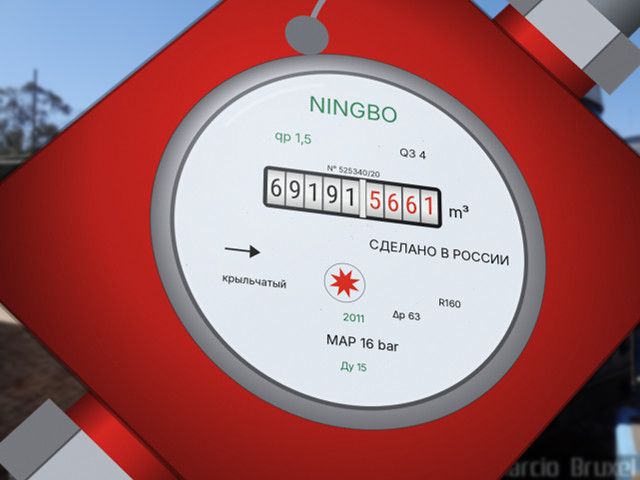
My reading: 69191.5661 m³
